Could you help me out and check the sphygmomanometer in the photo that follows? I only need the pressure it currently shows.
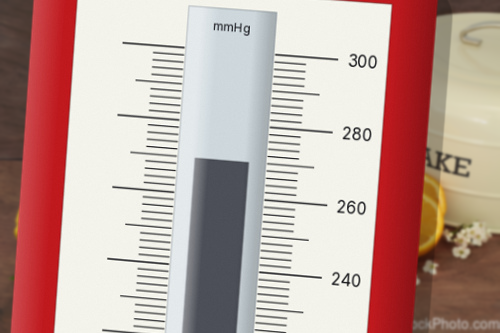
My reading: 270 mmHg
